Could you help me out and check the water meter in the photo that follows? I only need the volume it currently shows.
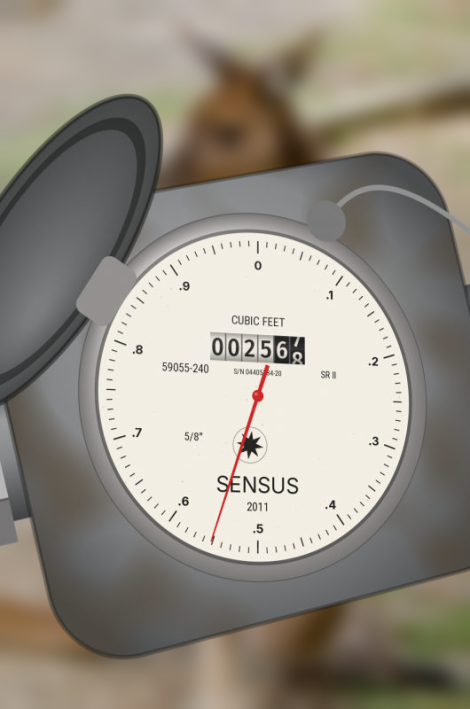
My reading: 2567.55 ft³
